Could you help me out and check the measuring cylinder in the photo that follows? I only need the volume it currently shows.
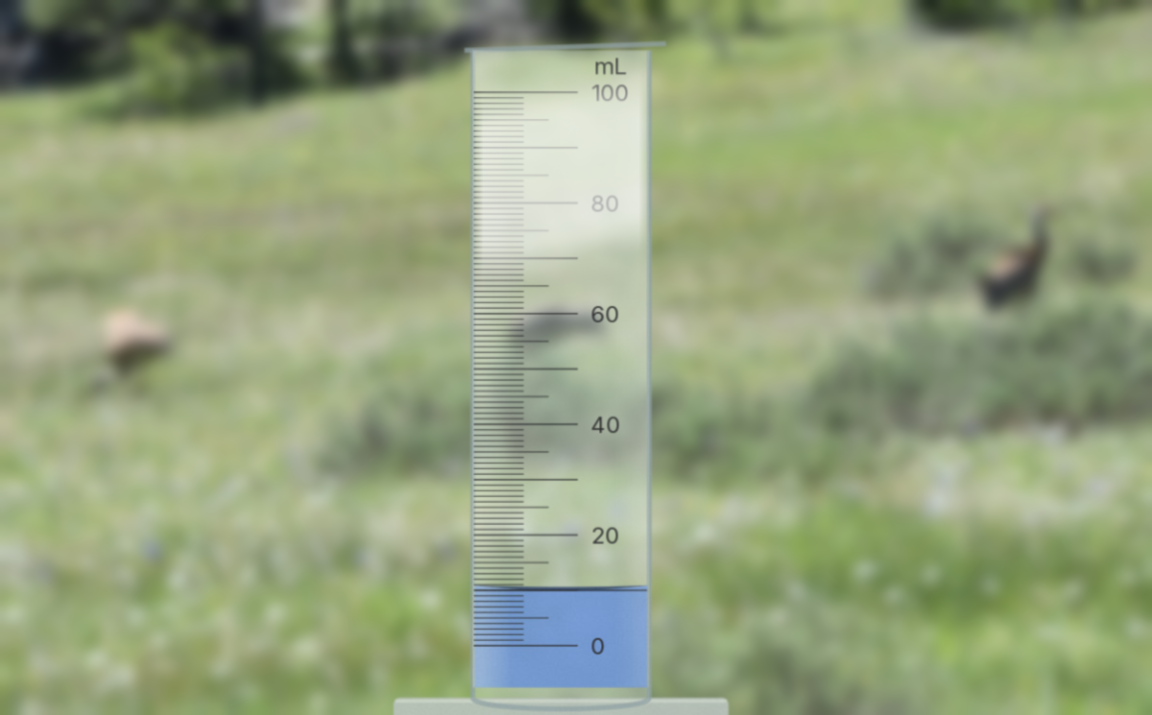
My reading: 10 mL
